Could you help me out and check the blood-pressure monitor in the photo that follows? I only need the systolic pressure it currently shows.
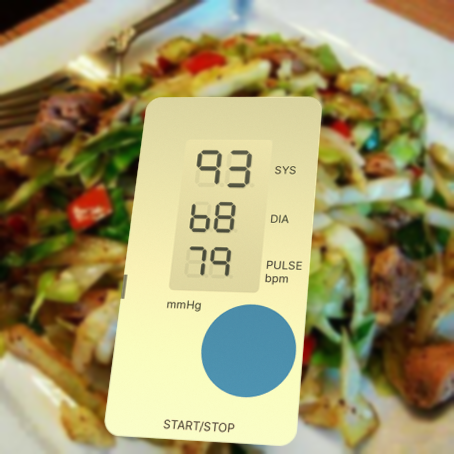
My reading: 93 mmHg
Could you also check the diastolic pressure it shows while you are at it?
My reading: 68 mmHg
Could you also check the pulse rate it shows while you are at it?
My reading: 79 bpm
